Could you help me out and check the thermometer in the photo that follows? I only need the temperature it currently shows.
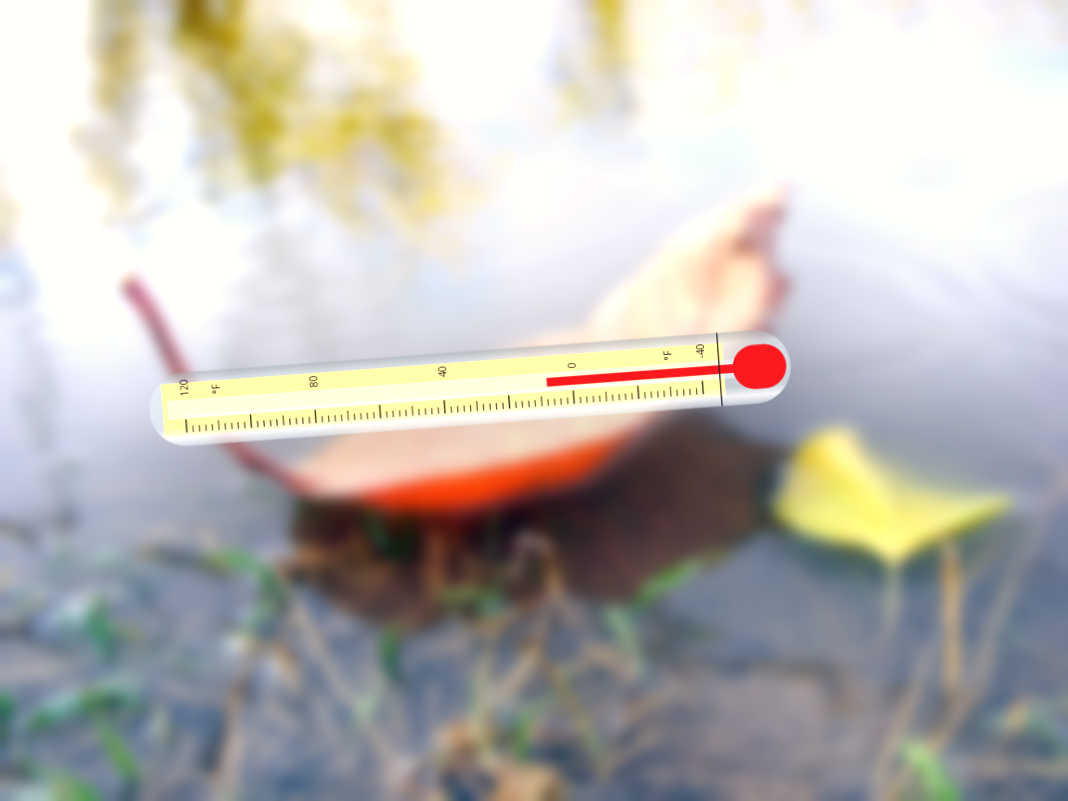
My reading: 8 °F
